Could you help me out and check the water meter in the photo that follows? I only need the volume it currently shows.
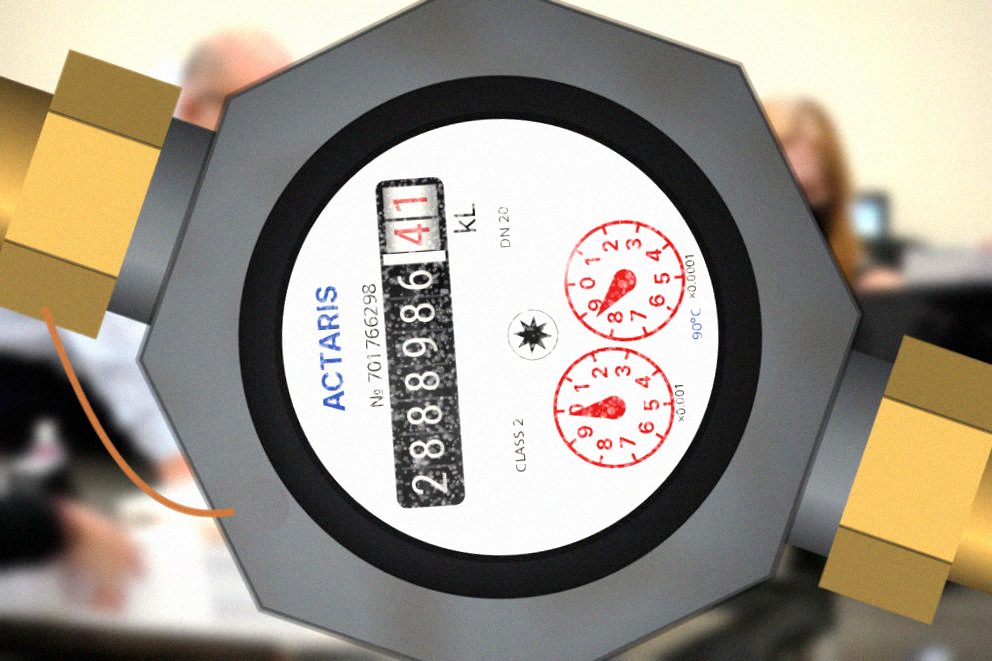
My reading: 2888986.4098 kL
